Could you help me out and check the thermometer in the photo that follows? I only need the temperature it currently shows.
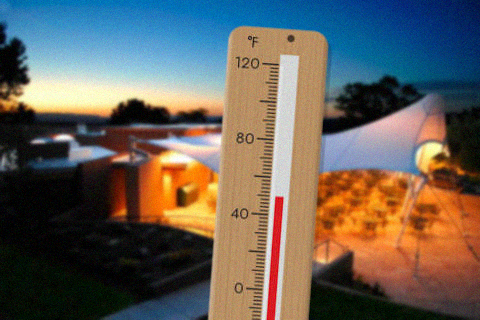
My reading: 50 °F
